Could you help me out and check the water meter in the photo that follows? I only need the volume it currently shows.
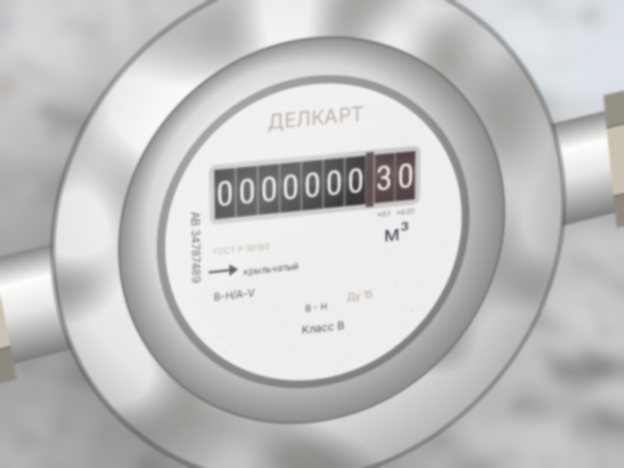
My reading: 0.30 m³
